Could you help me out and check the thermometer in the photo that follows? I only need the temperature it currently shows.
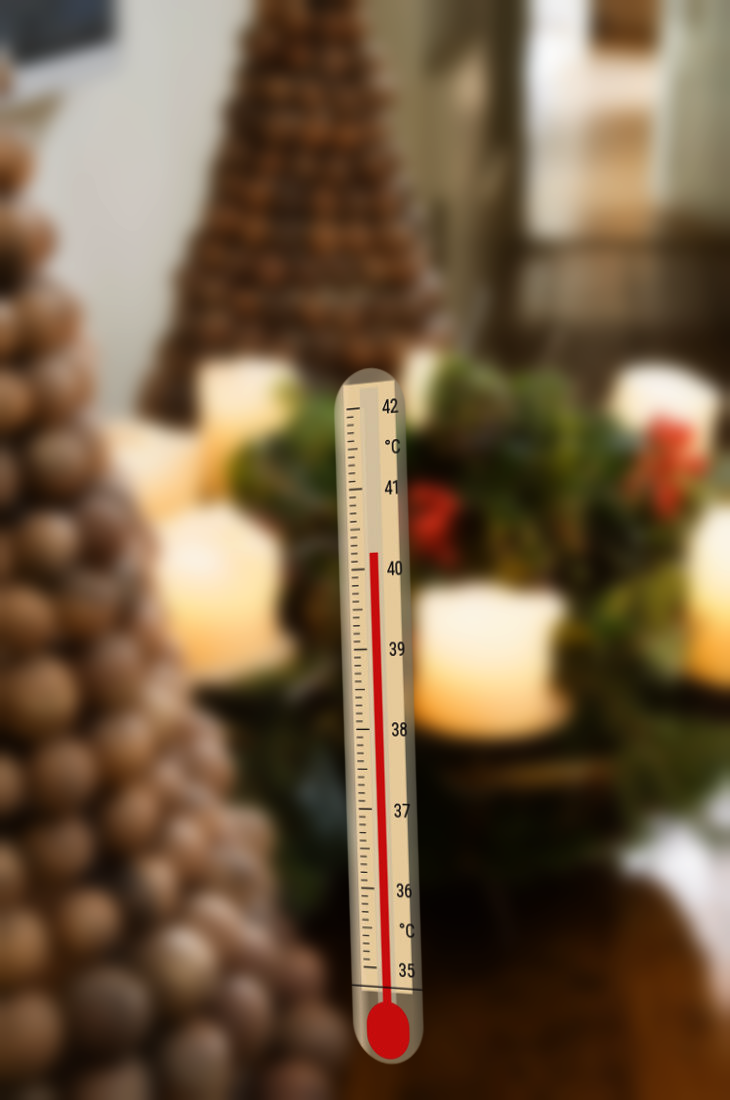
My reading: 40.2 °C
